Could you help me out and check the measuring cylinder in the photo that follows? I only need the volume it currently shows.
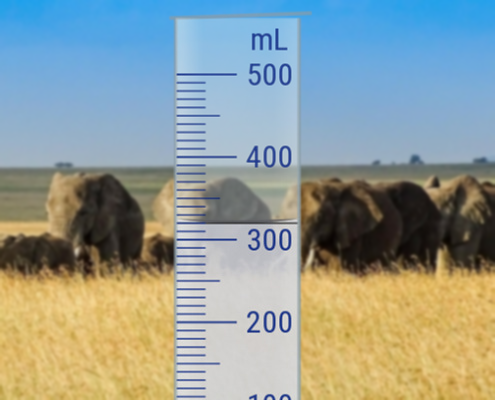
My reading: 320 mL
